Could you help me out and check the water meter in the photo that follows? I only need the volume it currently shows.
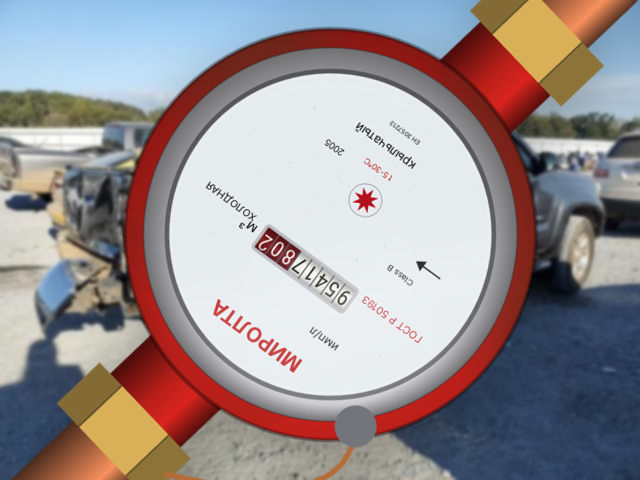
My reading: 95417.802 m³
